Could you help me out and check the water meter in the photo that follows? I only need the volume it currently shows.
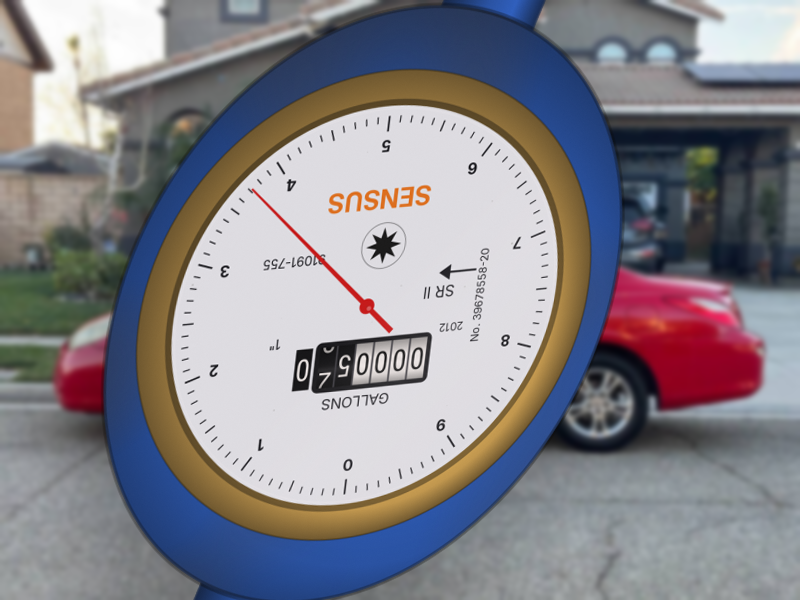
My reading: 523.7 gal
